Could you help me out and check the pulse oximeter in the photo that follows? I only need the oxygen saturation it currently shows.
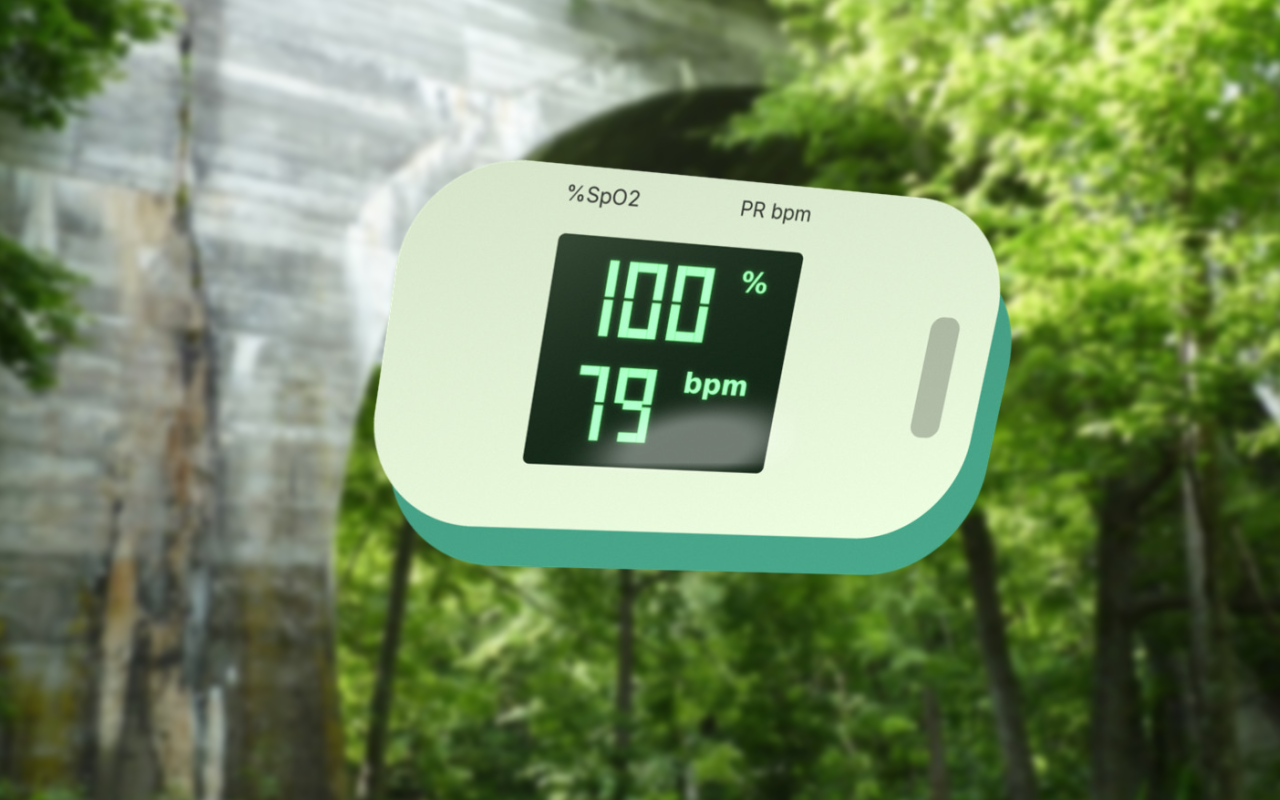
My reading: 100 %
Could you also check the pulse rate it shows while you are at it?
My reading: 79 bpm
